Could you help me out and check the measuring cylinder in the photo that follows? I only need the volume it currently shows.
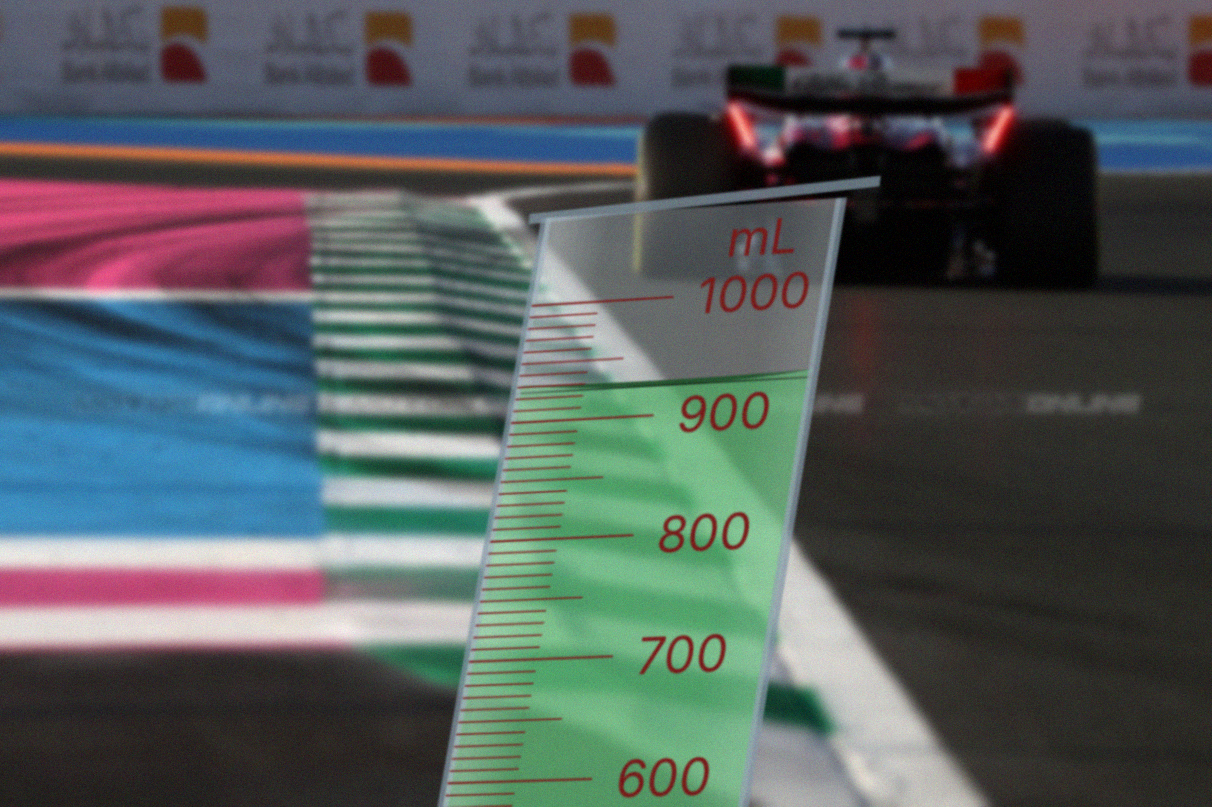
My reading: 925 mL
